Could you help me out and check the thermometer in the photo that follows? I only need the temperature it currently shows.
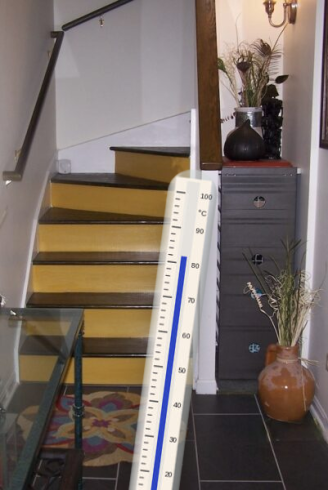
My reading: 82 °C
